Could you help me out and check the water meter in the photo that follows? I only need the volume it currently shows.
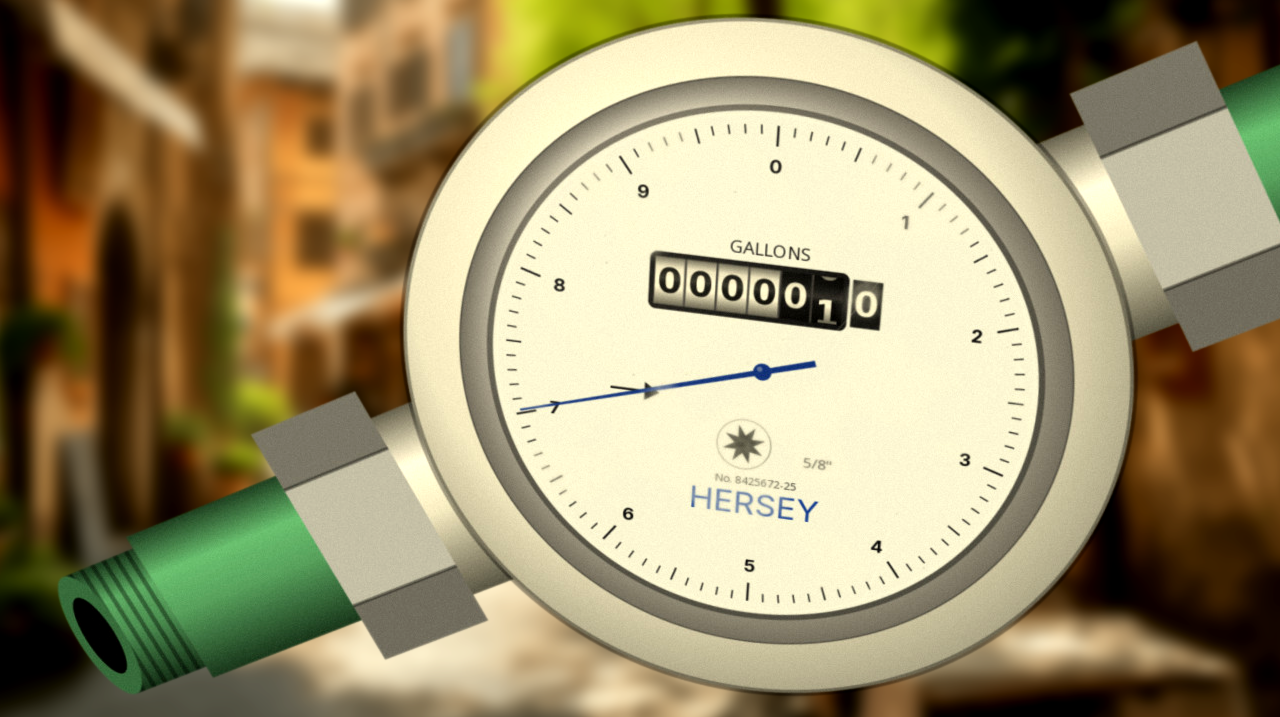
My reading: 7.0 gal
